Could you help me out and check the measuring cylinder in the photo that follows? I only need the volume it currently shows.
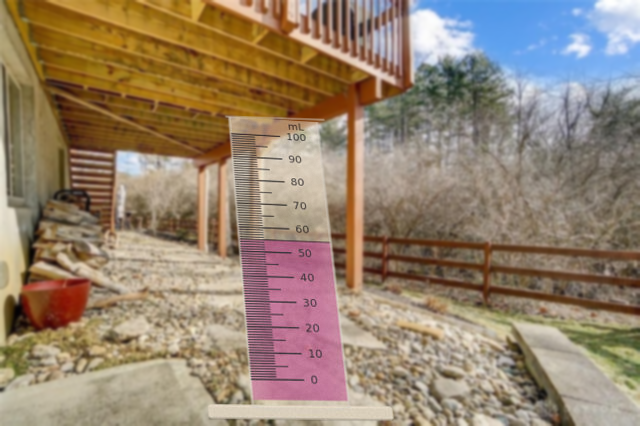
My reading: 55 mL
